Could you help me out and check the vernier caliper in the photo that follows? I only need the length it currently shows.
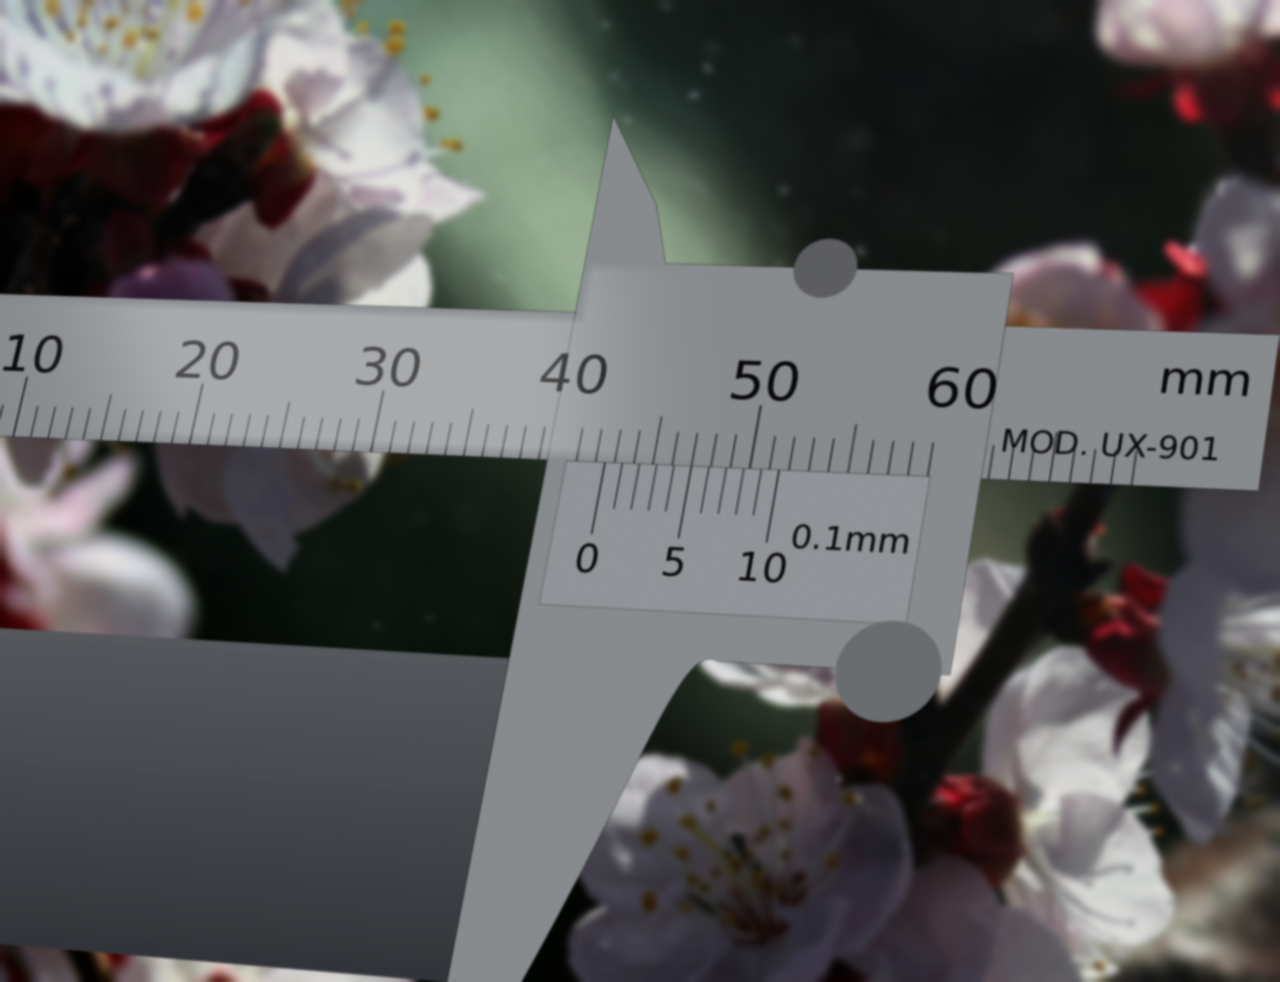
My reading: 42.5 mm
